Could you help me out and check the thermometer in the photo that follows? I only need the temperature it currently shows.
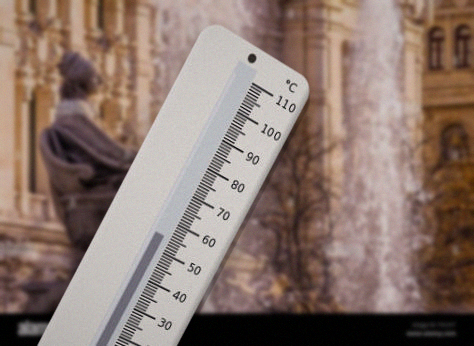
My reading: 55 °C
